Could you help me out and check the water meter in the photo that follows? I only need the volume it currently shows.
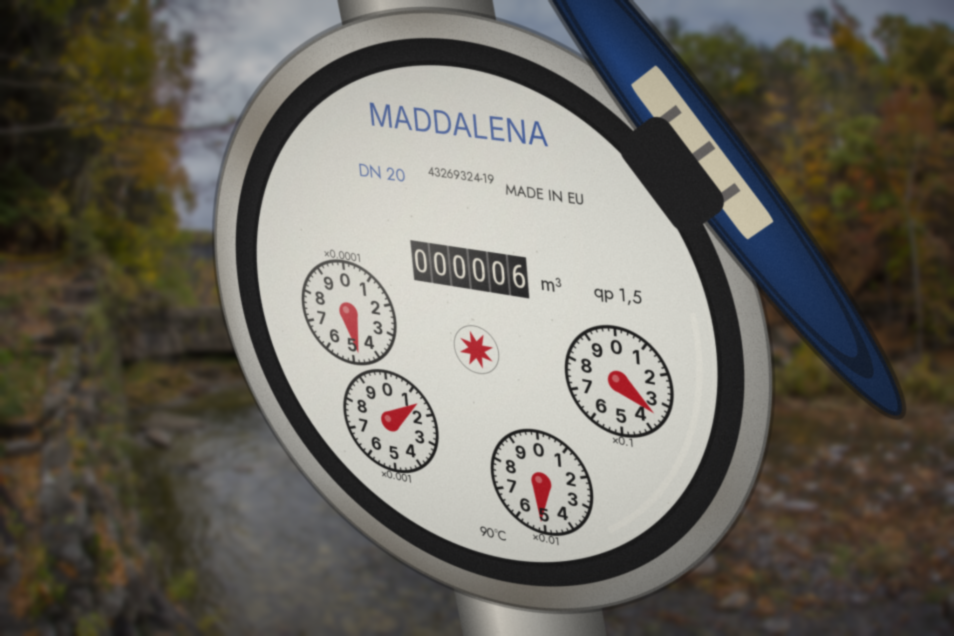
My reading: 6.3514 m³
